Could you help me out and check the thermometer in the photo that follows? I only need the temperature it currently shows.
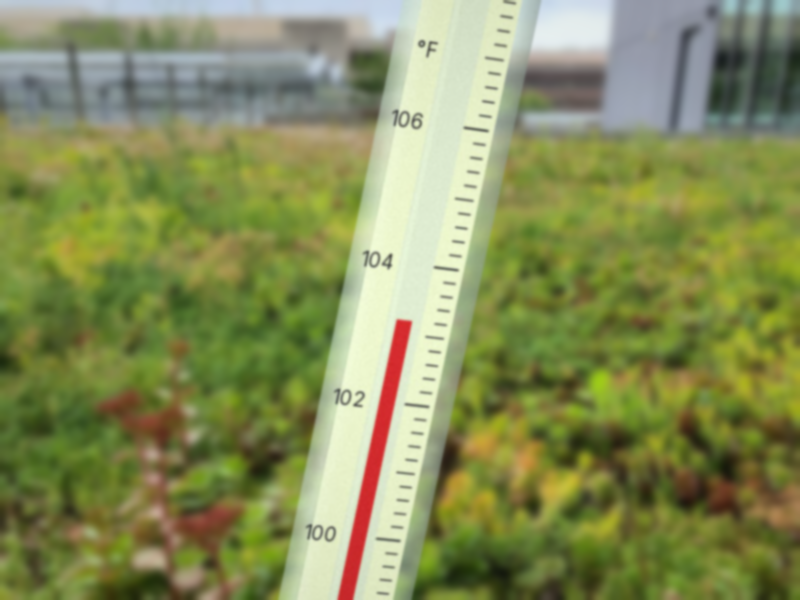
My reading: 103.2 °F
